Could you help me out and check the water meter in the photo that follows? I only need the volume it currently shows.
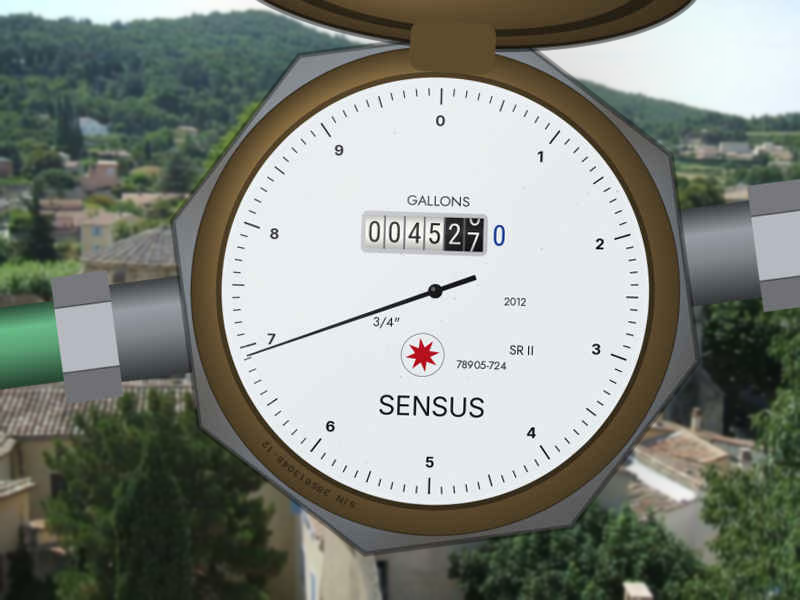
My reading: 45266.9 gal
